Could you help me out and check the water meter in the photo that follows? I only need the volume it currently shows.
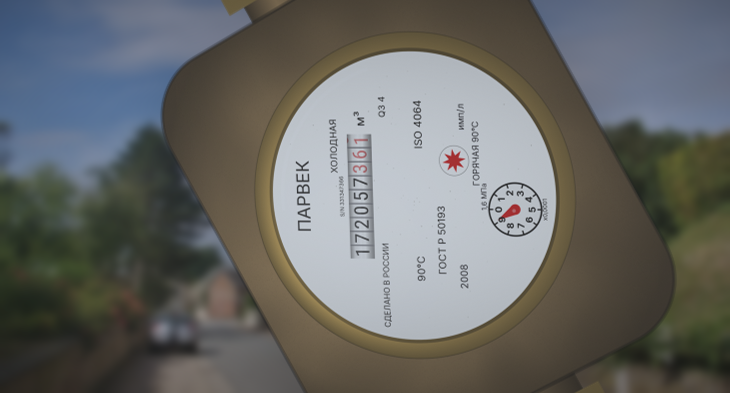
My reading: 172057.3609 m³
